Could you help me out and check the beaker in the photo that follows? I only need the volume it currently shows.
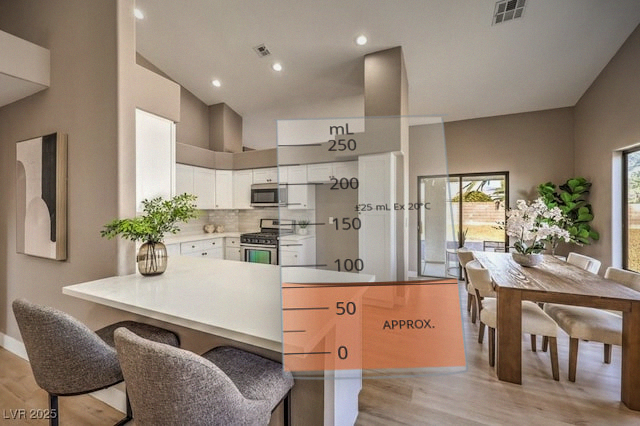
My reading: 75 mL
